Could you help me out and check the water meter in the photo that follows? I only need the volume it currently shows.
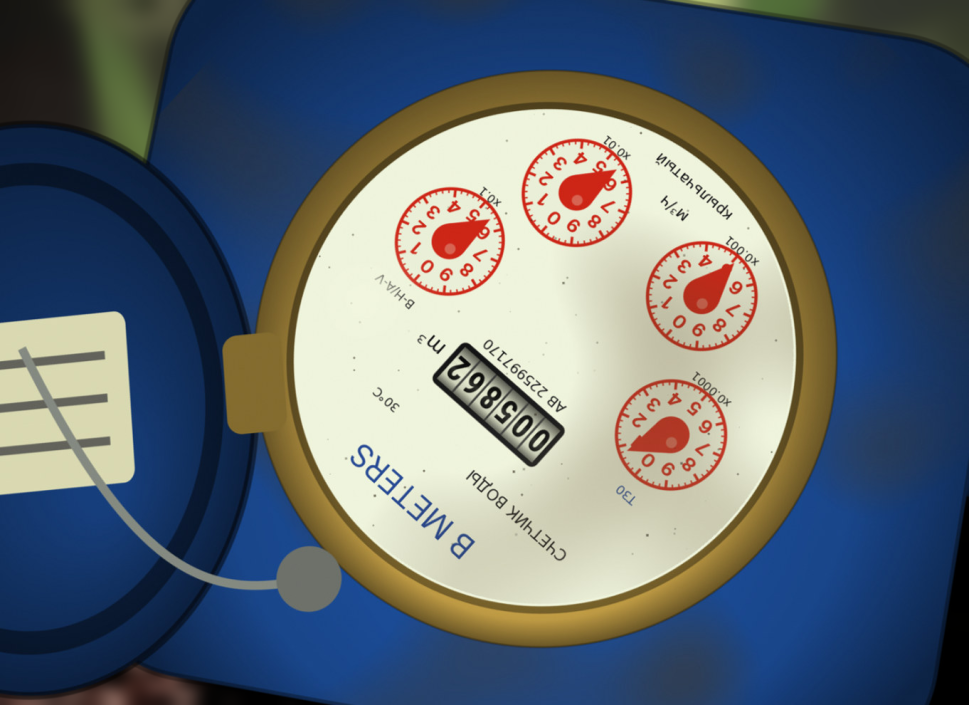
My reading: 5862.5550 m³
